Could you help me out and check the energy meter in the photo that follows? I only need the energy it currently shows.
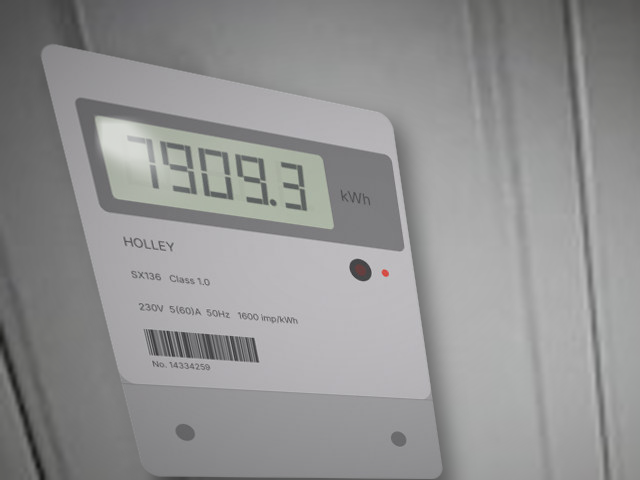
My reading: 7909.3 kWh
